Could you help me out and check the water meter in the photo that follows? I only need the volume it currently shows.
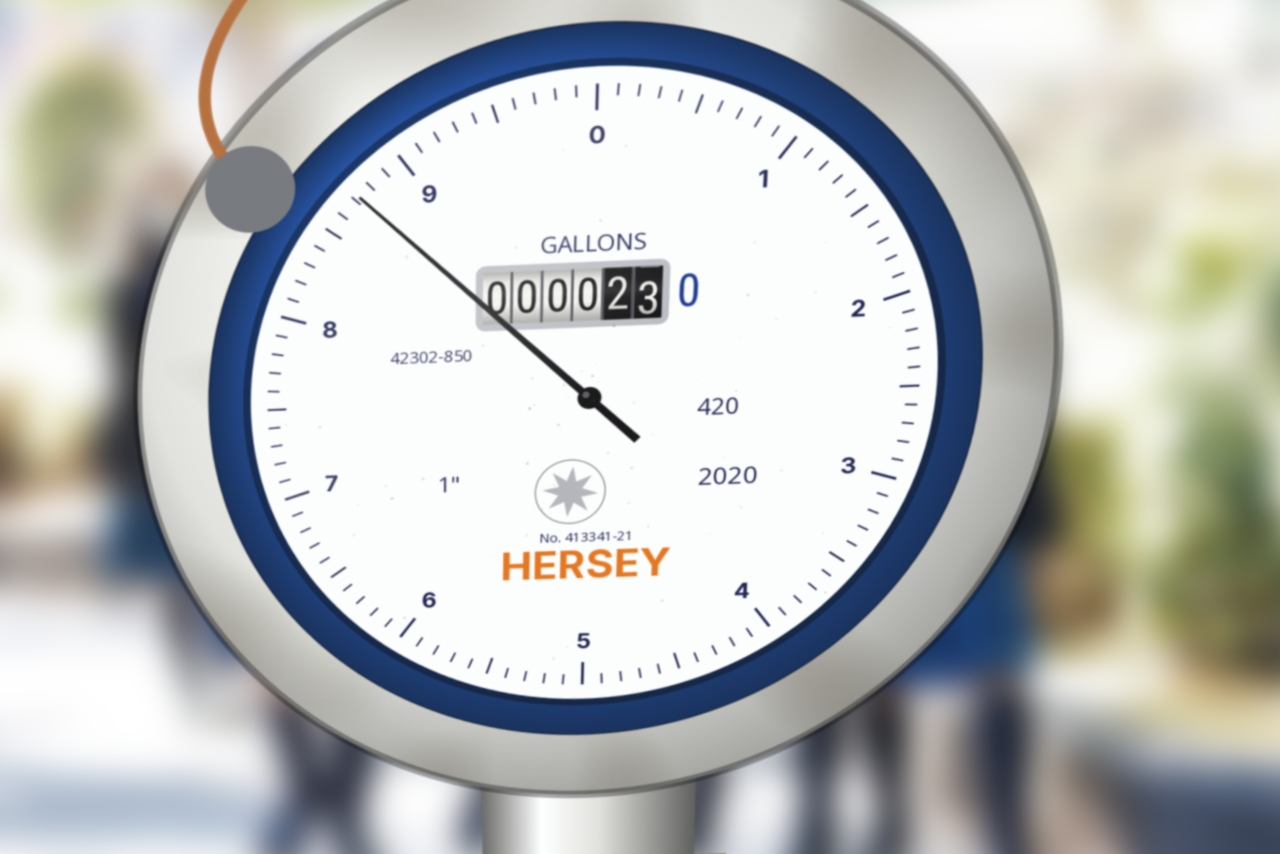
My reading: 228.7 gal
